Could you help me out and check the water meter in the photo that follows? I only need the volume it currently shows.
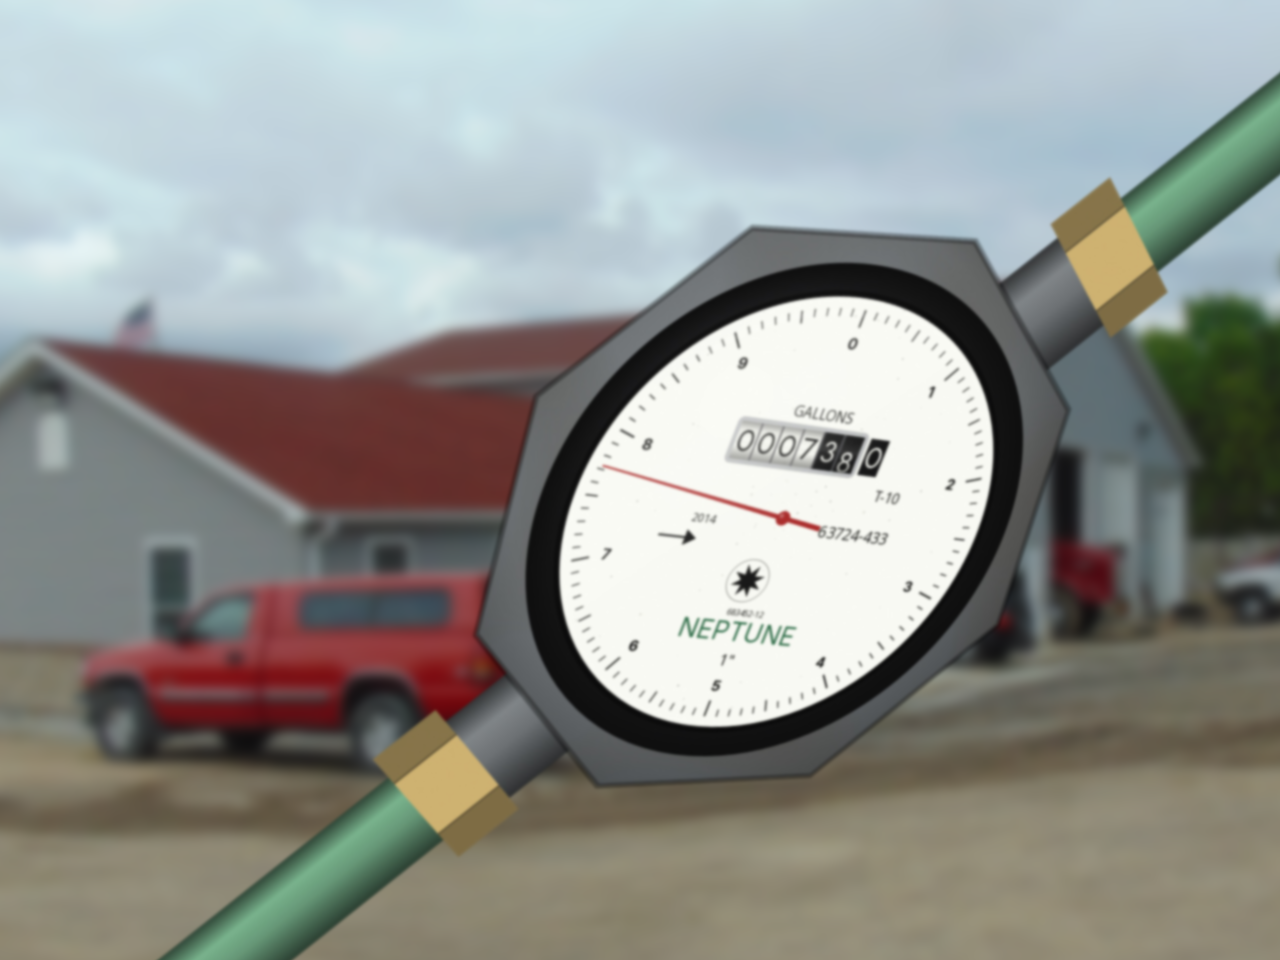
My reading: 7377.7 gal
